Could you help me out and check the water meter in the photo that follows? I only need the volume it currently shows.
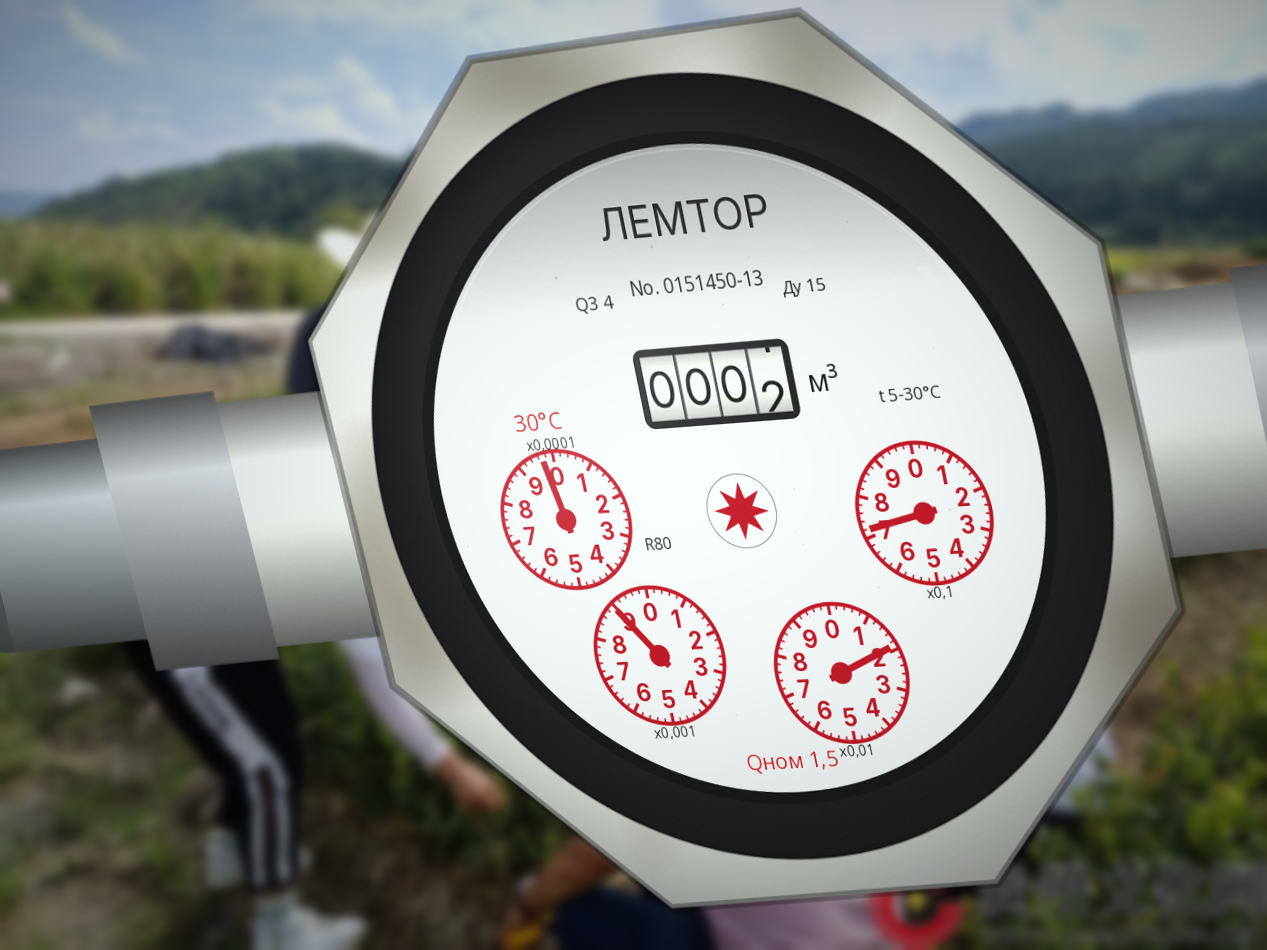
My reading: 1.7189 m³
